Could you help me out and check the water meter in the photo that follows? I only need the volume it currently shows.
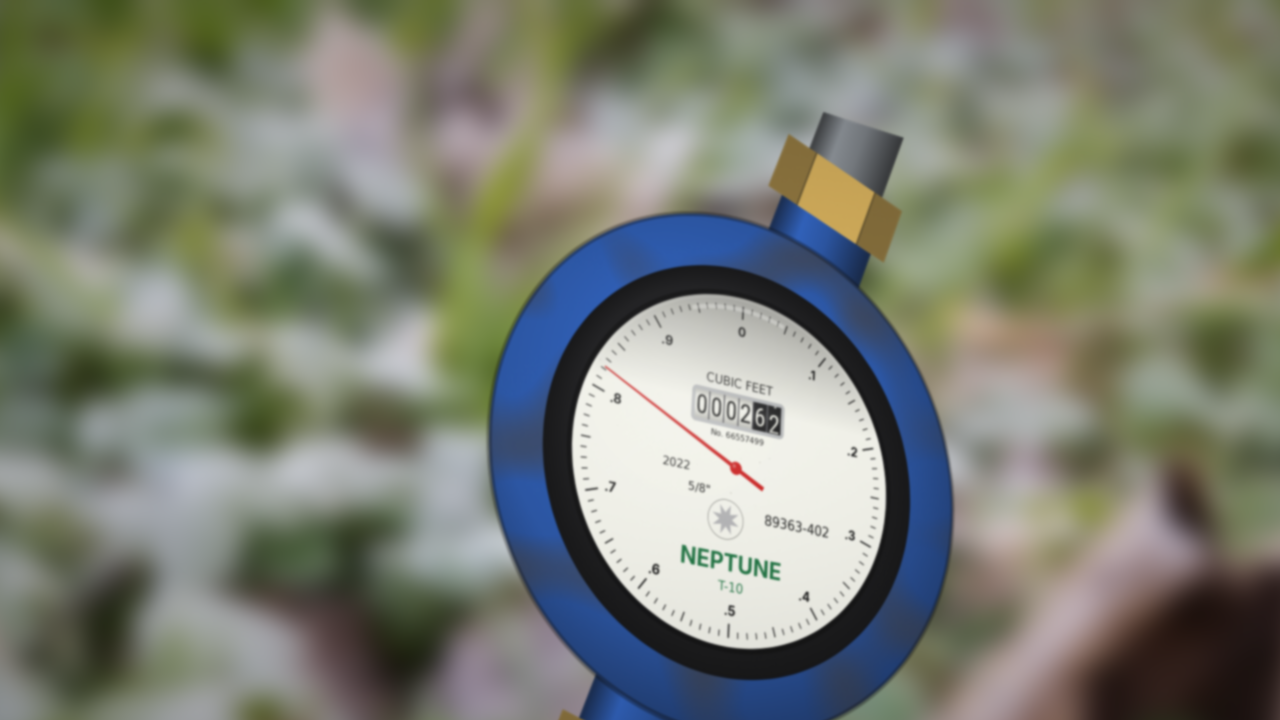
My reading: 261.82 ft³
